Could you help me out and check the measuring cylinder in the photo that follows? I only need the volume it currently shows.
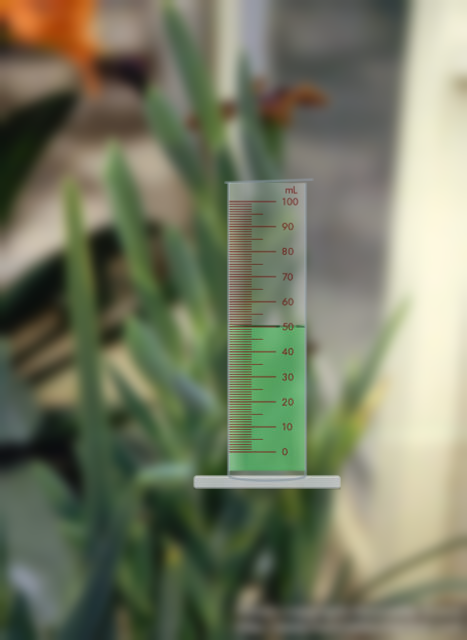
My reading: 50 mL
